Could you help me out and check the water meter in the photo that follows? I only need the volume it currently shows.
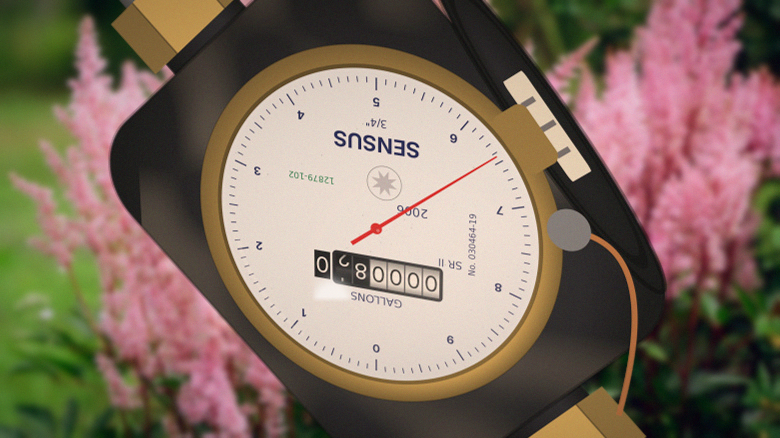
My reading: 816.4 gal
